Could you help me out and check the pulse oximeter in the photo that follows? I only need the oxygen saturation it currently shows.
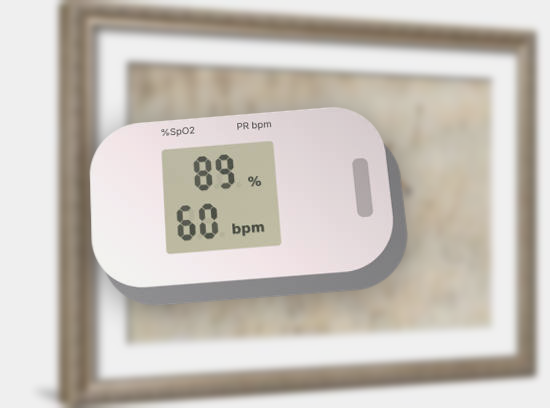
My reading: 89 %
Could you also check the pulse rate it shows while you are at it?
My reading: 60 bpm
